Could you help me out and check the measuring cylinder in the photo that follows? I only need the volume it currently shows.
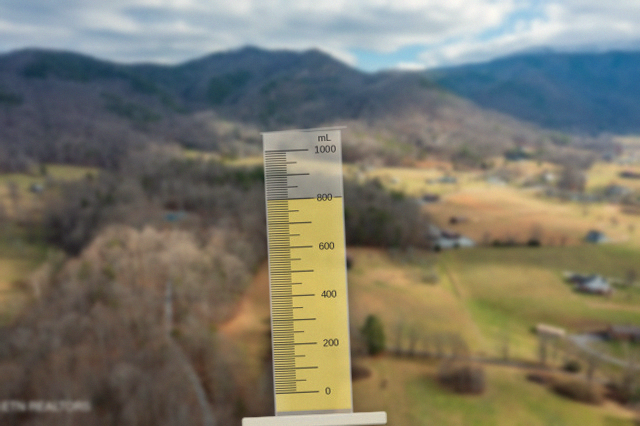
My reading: 800 mL
